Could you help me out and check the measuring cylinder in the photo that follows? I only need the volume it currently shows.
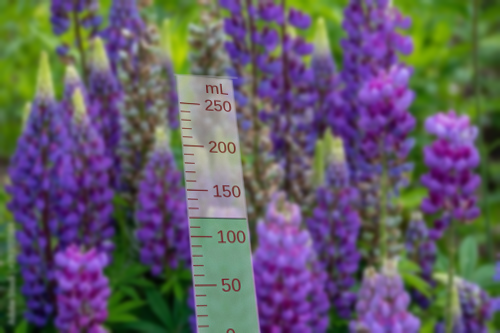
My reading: 120 mL
